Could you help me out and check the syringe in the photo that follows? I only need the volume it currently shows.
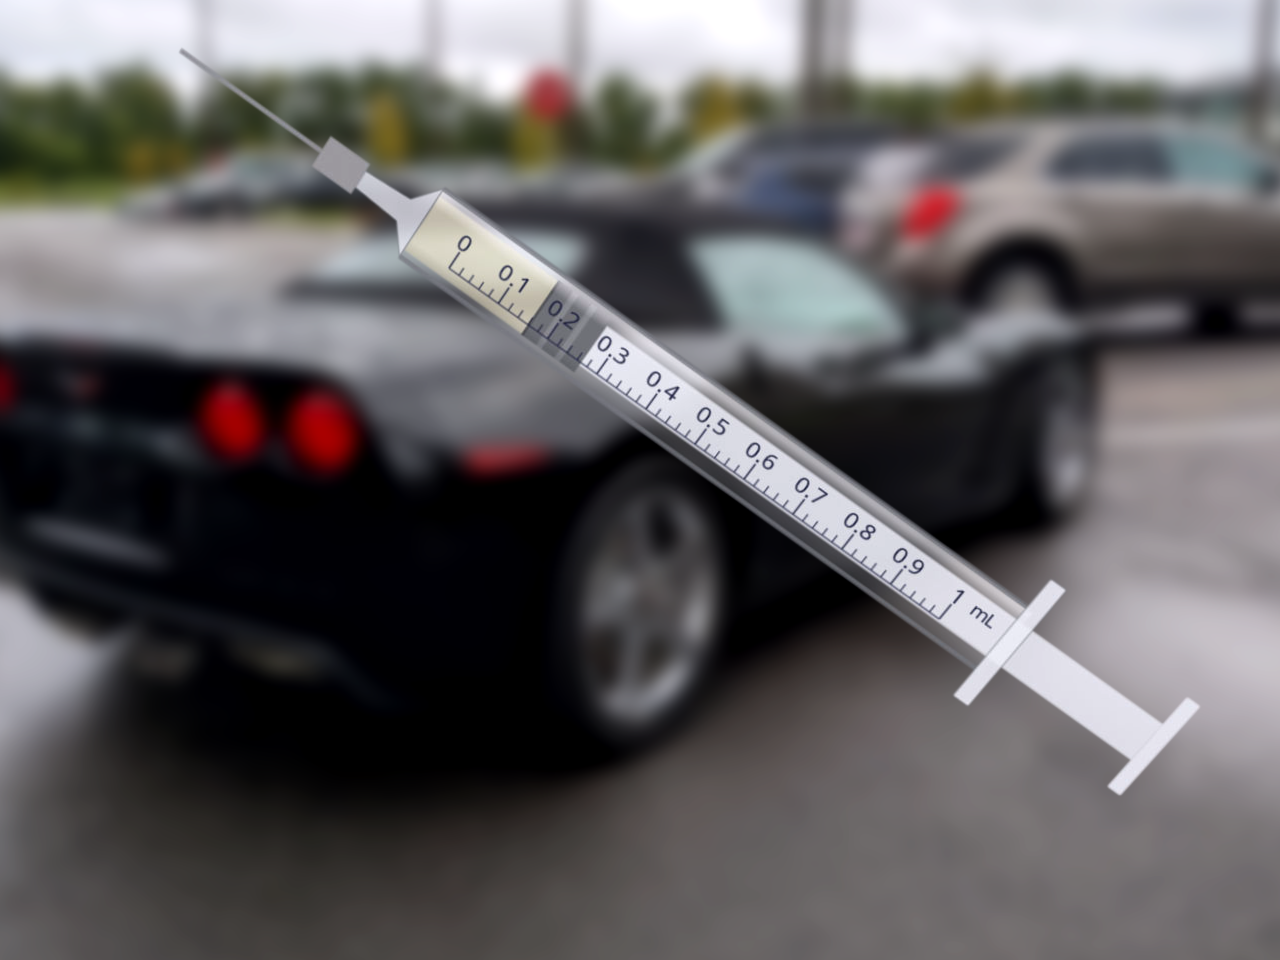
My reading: 0.16 mL
